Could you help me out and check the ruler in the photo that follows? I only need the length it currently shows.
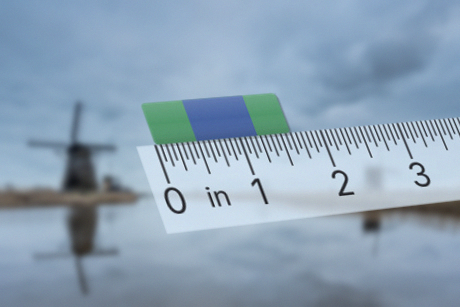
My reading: 1.625 in
